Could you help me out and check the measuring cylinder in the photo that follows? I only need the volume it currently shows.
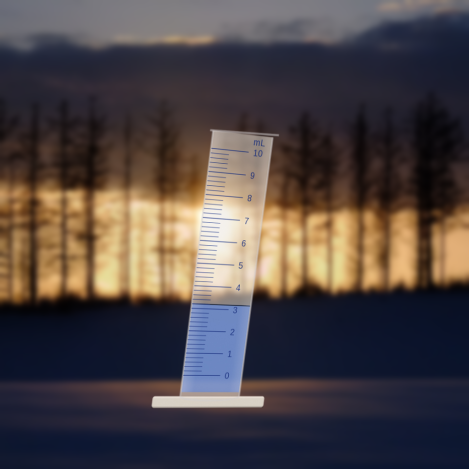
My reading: 3.2 mL
